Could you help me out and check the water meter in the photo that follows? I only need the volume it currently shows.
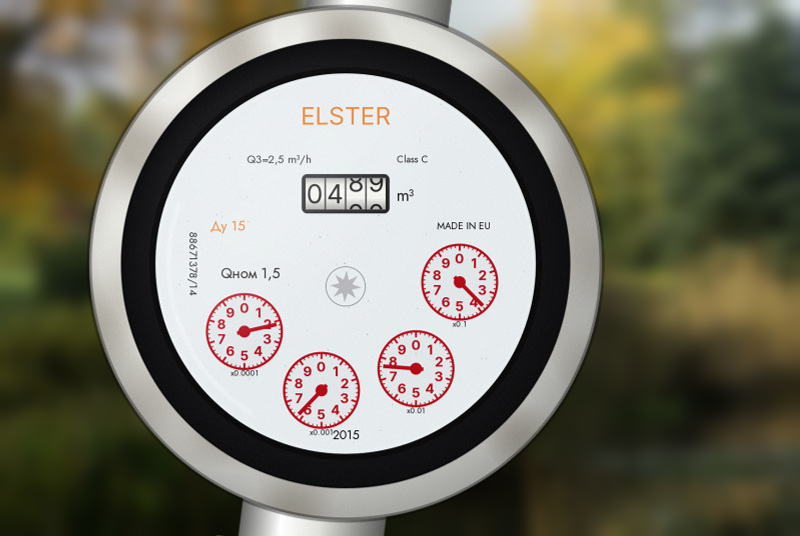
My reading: 489.3762 m³
